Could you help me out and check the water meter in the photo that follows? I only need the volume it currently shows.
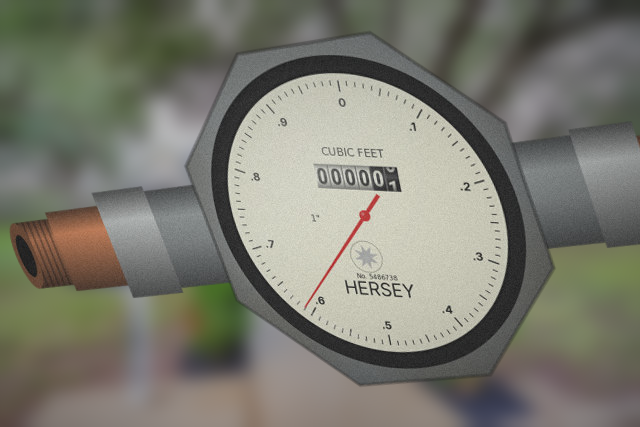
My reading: 0.61 ft³
